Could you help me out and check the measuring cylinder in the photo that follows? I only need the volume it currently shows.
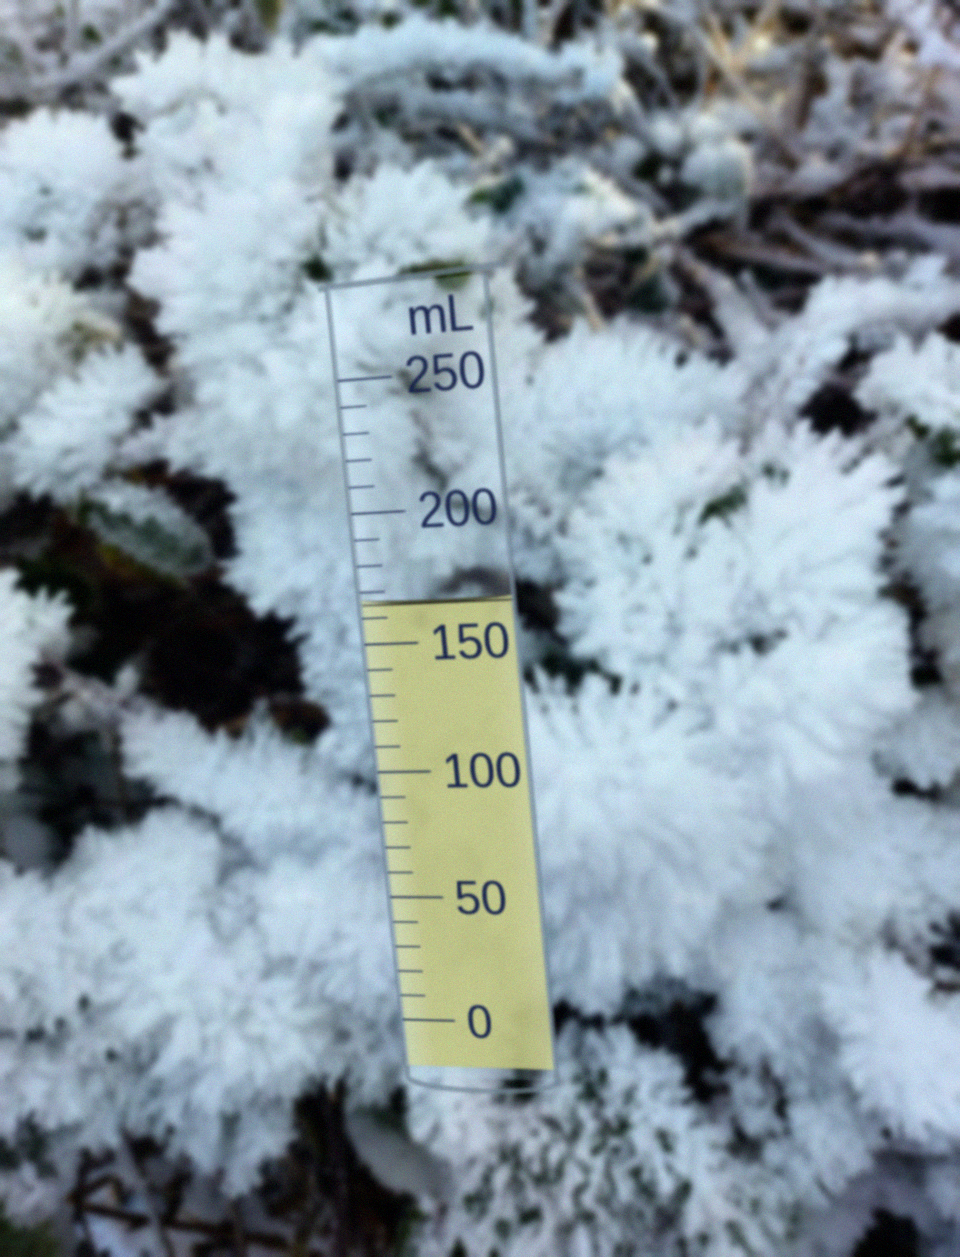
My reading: 165 mL
